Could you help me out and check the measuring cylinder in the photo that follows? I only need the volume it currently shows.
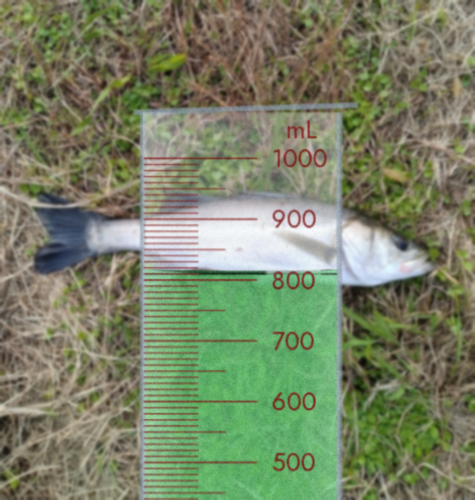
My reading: 810 mL
